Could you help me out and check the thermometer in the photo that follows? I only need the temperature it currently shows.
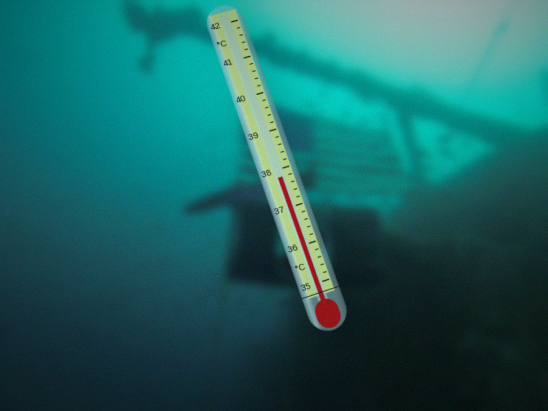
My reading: 37.8 °C
